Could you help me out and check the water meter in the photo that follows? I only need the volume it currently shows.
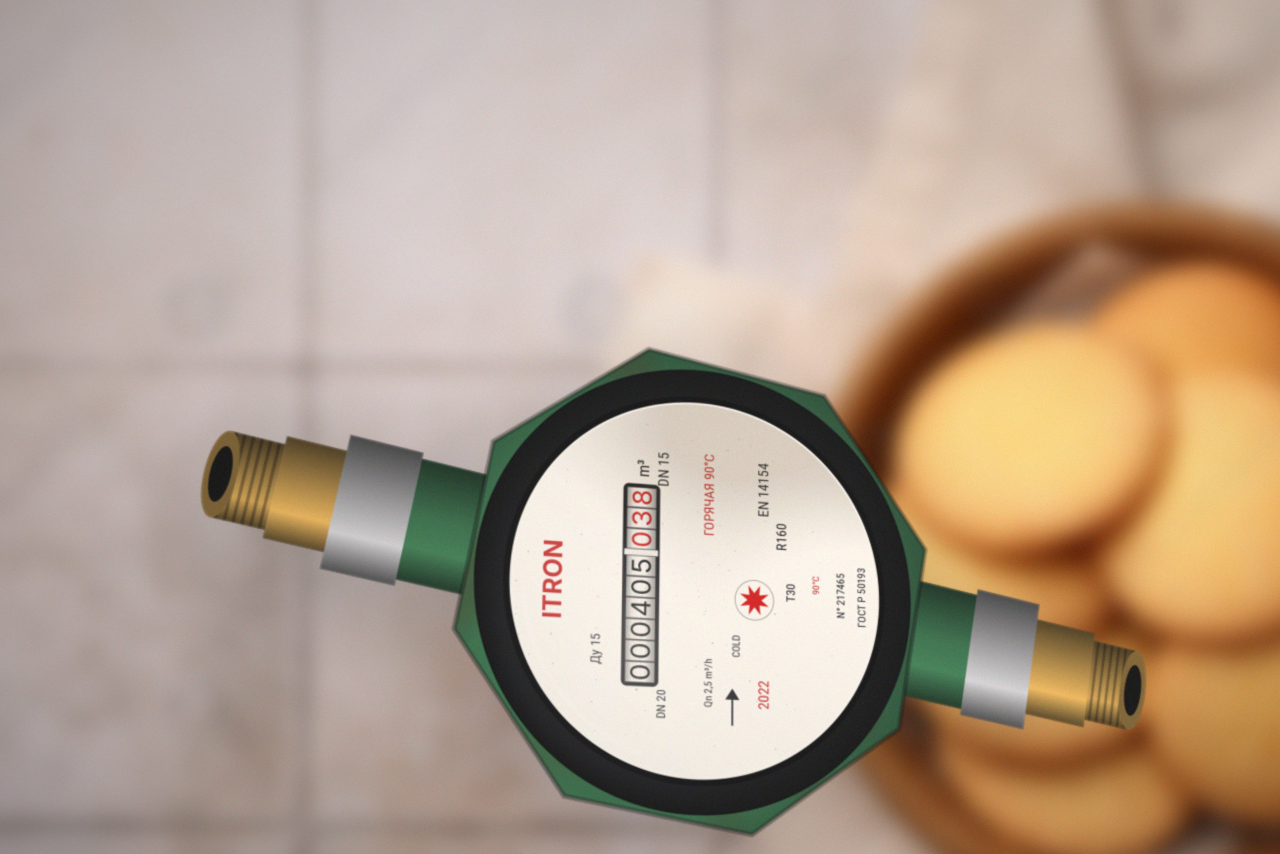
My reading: 405.038 m³
